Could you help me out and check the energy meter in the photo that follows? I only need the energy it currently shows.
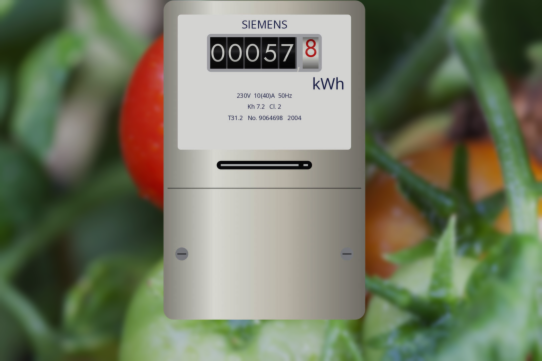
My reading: 57.8 kWh
